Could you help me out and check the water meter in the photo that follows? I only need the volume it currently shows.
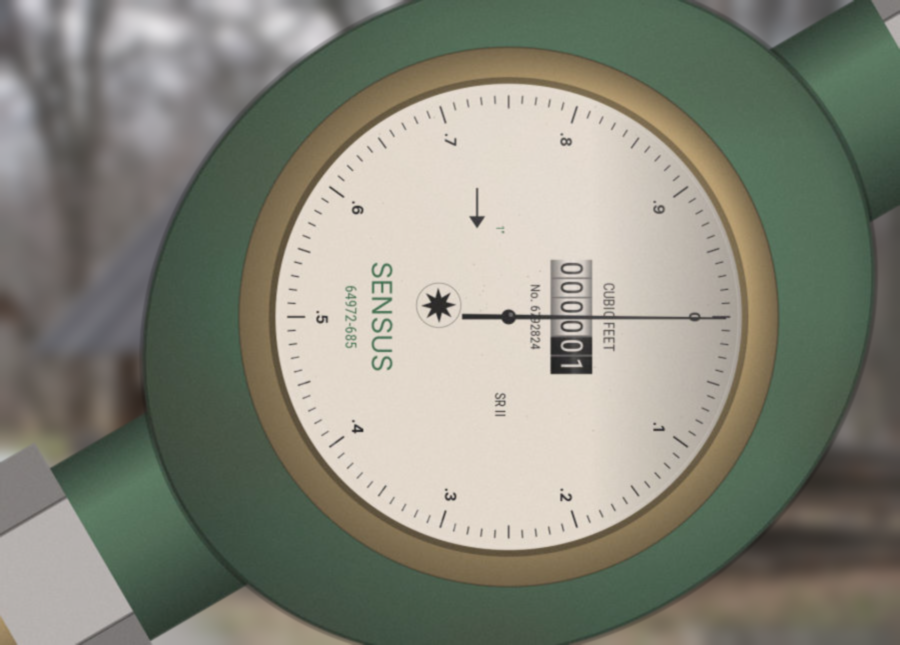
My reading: 1.00 ft³
